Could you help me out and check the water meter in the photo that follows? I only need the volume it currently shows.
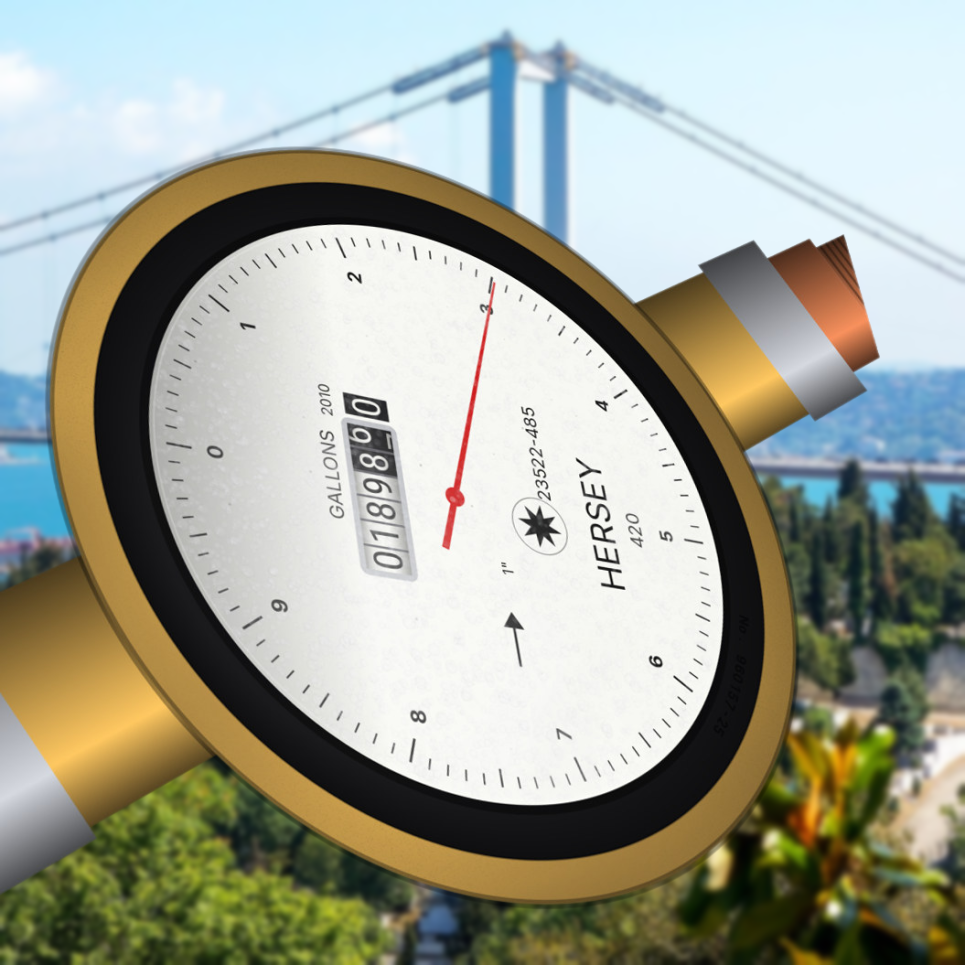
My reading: 189863.0 gal
